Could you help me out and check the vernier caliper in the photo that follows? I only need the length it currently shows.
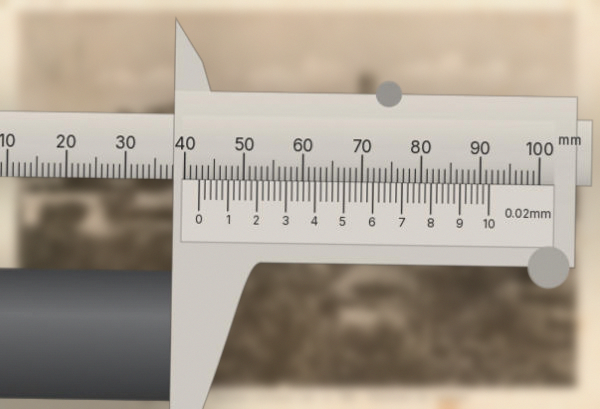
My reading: 42.5 mm
